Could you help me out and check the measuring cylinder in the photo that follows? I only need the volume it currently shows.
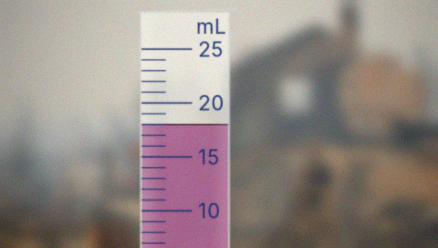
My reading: 18 mL
